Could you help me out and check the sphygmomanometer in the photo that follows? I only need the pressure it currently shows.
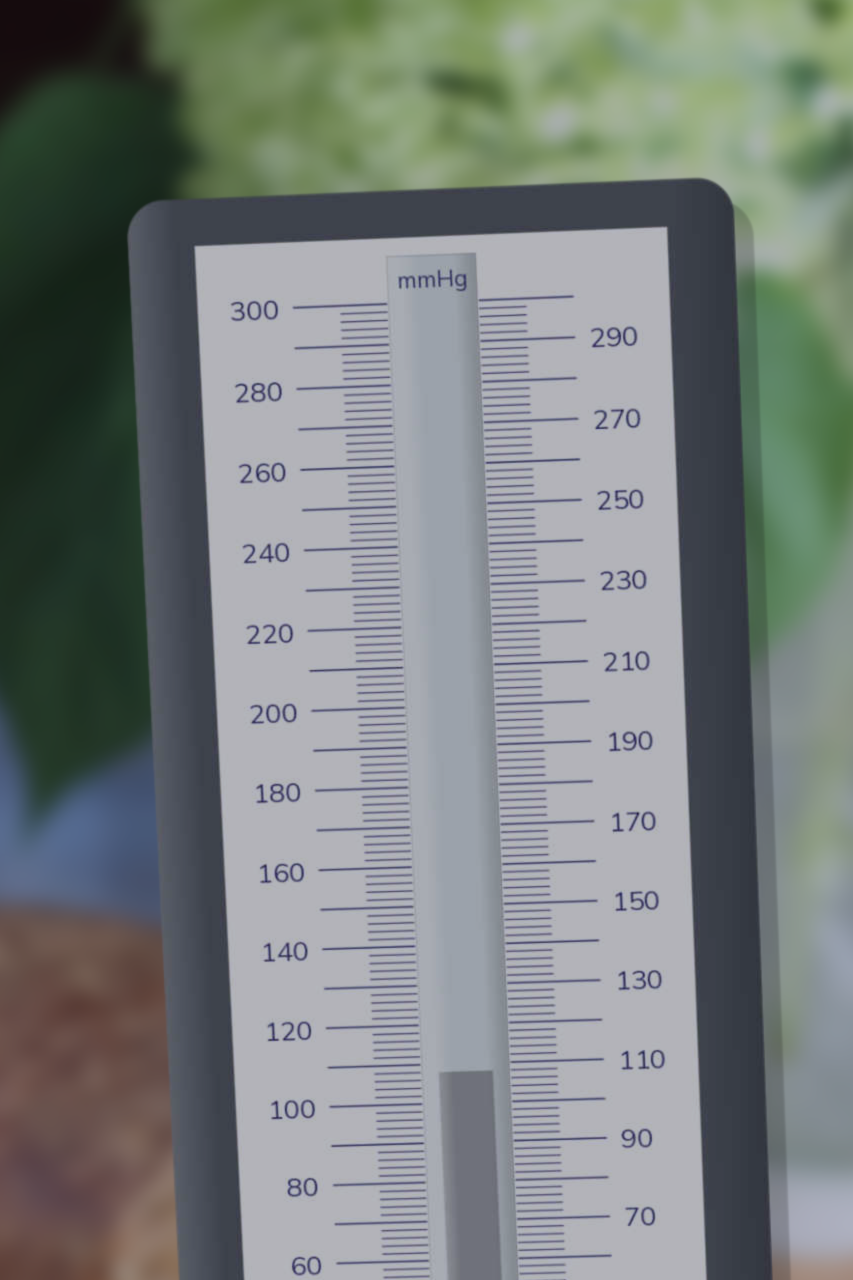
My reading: 108 mmHg
